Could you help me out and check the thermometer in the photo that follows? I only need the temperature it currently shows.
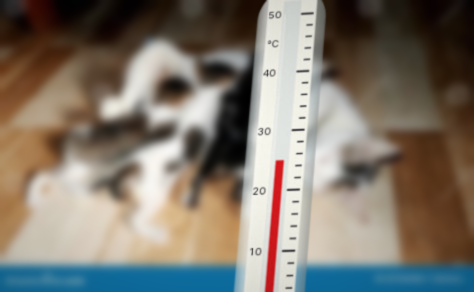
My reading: 25 °C
